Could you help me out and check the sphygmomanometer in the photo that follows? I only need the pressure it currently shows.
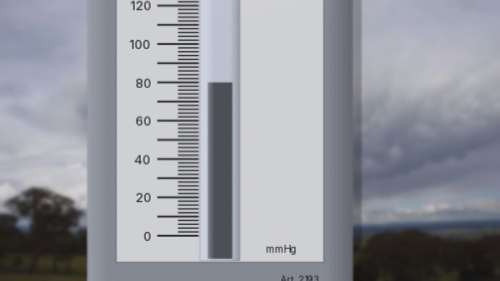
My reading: 80 mmHg
